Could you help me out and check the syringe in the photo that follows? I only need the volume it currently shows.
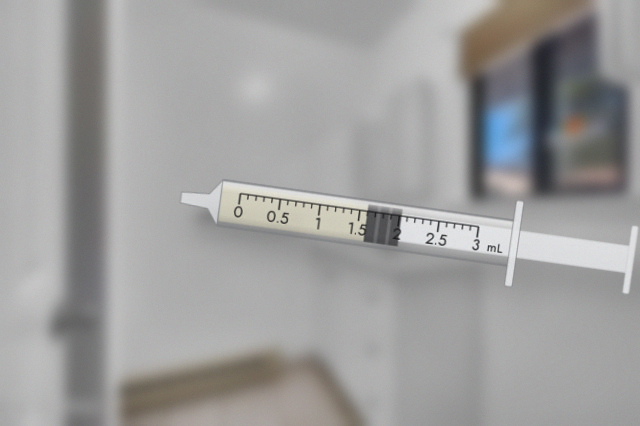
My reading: 1.6 mL
